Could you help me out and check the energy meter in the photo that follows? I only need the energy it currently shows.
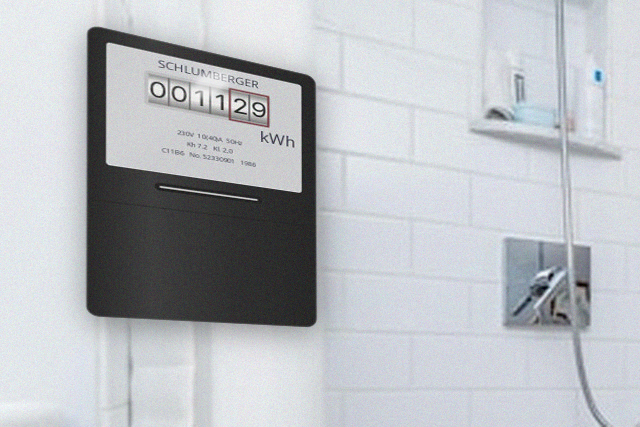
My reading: 11.29 kWh
